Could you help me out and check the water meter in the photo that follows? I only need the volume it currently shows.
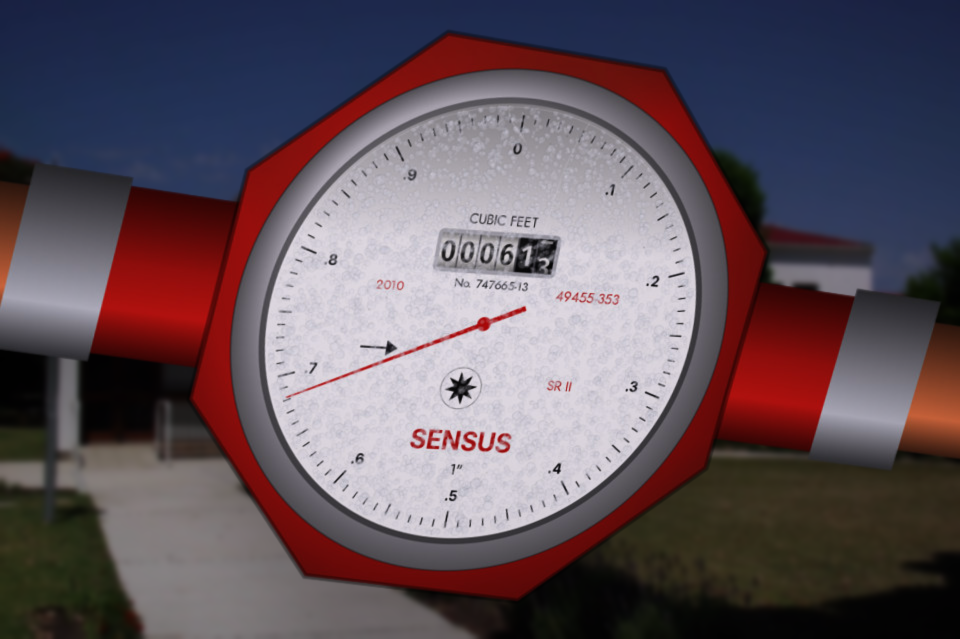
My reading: 612.68 ft³
